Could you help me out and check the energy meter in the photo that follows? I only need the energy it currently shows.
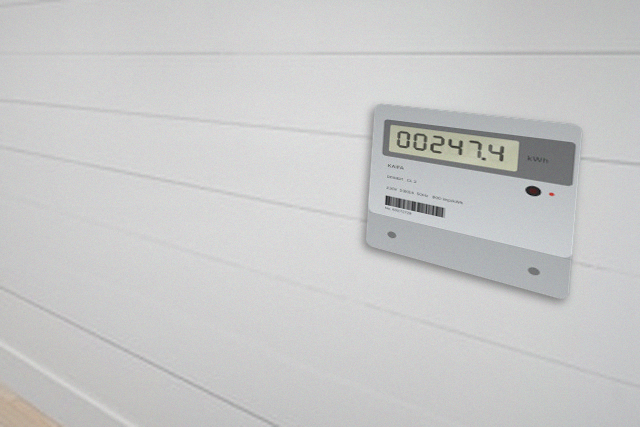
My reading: 247.4 kWh
